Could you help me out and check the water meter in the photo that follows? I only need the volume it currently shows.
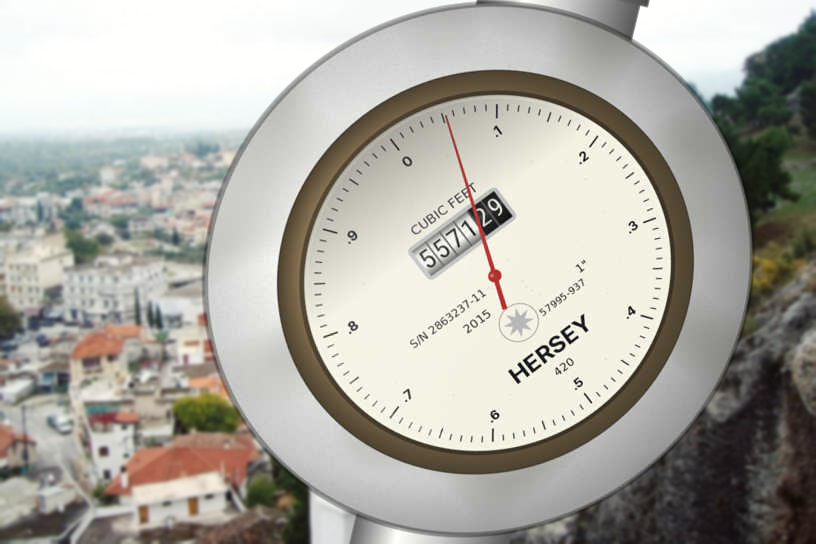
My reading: 557129.05 ft³
